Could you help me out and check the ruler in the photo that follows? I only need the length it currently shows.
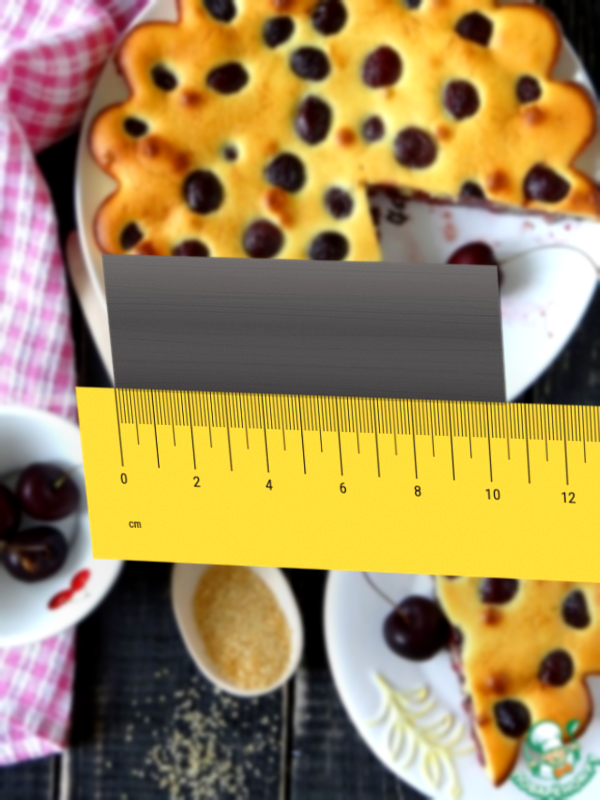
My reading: 10.5 cm
